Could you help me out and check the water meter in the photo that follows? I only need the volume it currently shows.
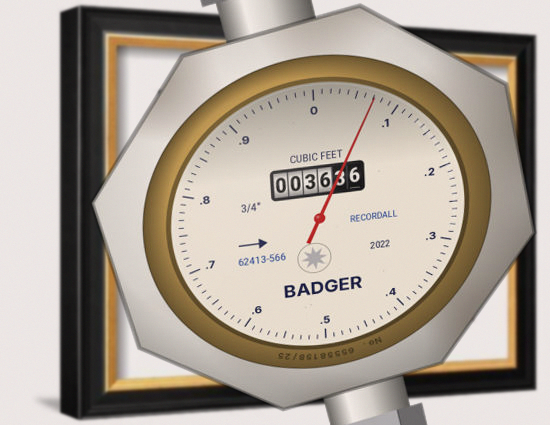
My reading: 3636.07 ft³
